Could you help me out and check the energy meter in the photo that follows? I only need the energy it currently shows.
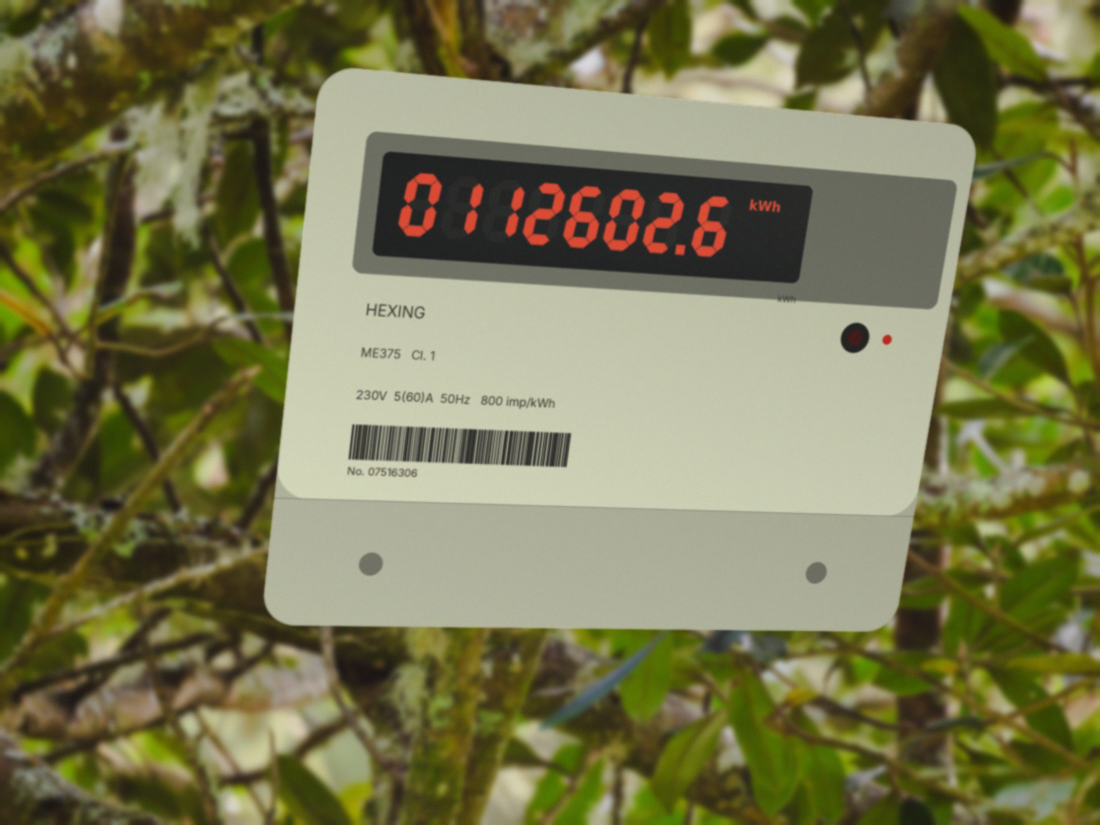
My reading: 112602.6 kWh
